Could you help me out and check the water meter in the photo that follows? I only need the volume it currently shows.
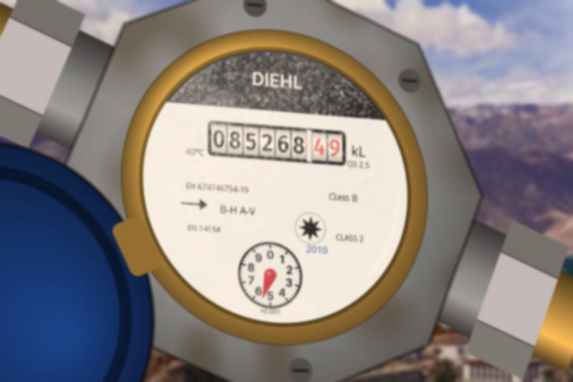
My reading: 85268.495 kL
